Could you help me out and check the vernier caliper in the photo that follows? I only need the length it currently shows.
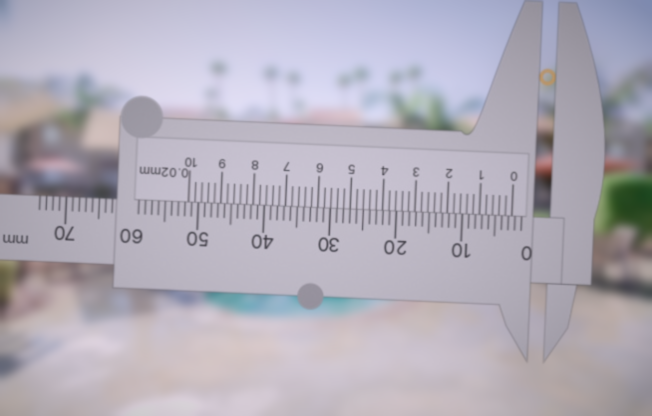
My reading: 2.5 mm
